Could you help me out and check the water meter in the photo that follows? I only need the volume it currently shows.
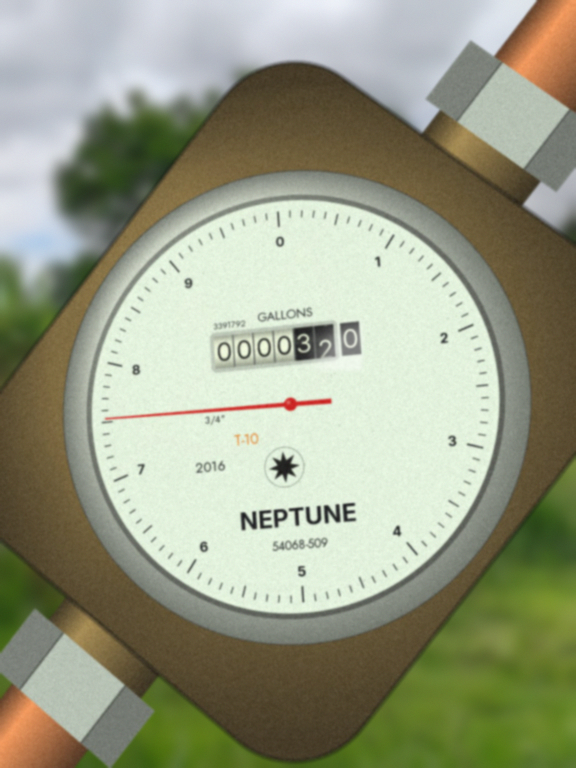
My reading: 317.5 gal
